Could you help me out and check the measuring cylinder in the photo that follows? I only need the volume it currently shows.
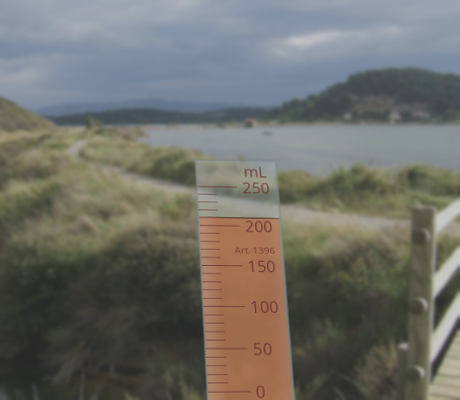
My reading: 210 mL
